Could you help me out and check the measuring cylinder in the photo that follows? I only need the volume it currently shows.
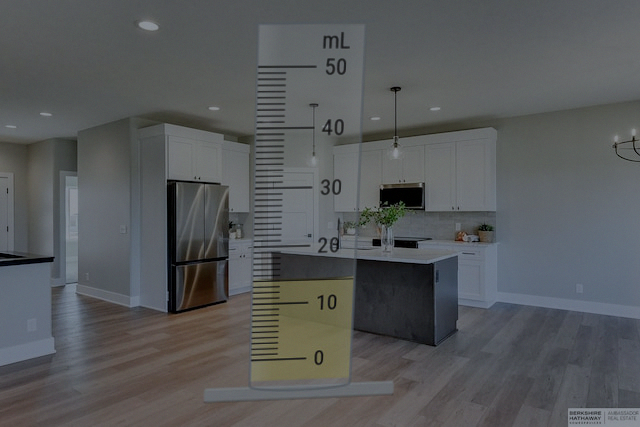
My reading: 14 mL
